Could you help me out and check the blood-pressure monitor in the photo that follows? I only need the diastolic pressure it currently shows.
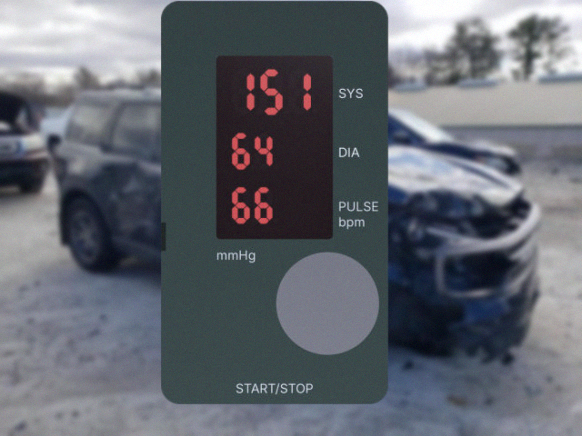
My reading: 64 mmHg
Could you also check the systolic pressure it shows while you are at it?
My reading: 151 mmHg
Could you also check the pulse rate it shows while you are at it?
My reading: 66 bpm
